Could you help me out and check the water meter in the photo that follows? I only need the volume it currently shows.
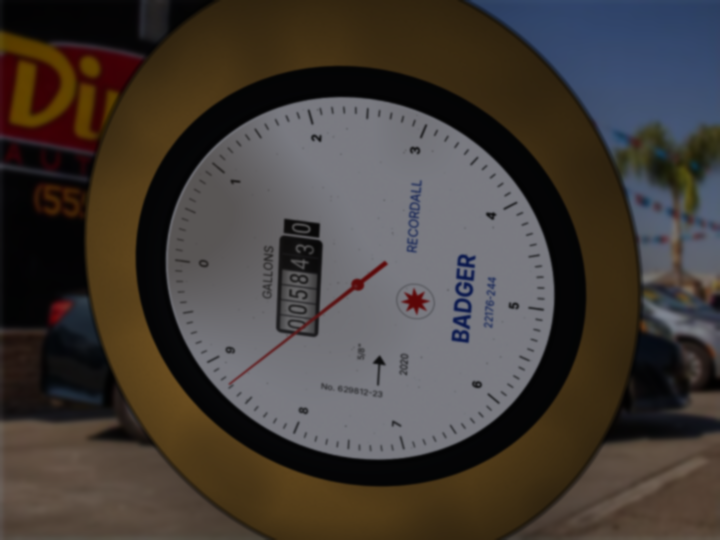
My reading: 58428.7 gal
